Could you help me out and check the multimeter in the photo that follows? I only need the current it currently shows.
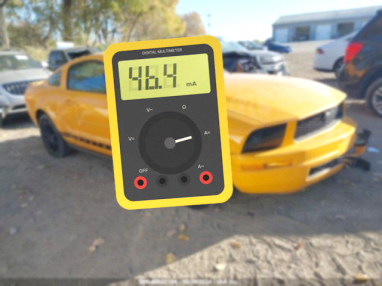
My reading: 46.4 mA
